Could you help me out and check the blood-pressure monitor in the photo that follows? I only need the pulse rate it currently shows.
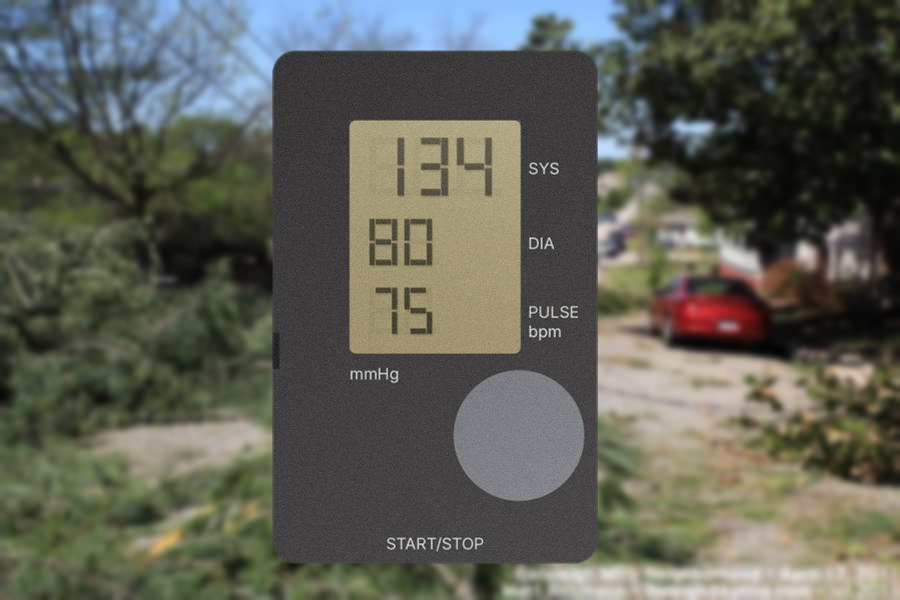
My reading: 75 bpm
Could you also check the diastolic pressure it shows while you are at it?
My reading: 80 mmHg
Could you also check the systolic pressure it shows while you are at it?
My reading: 134 mmHg
